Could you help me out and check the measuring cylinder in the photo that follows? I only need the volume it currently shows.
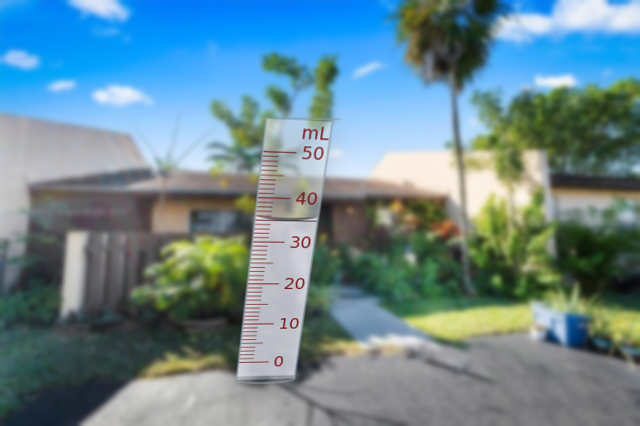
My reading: 35 mL
